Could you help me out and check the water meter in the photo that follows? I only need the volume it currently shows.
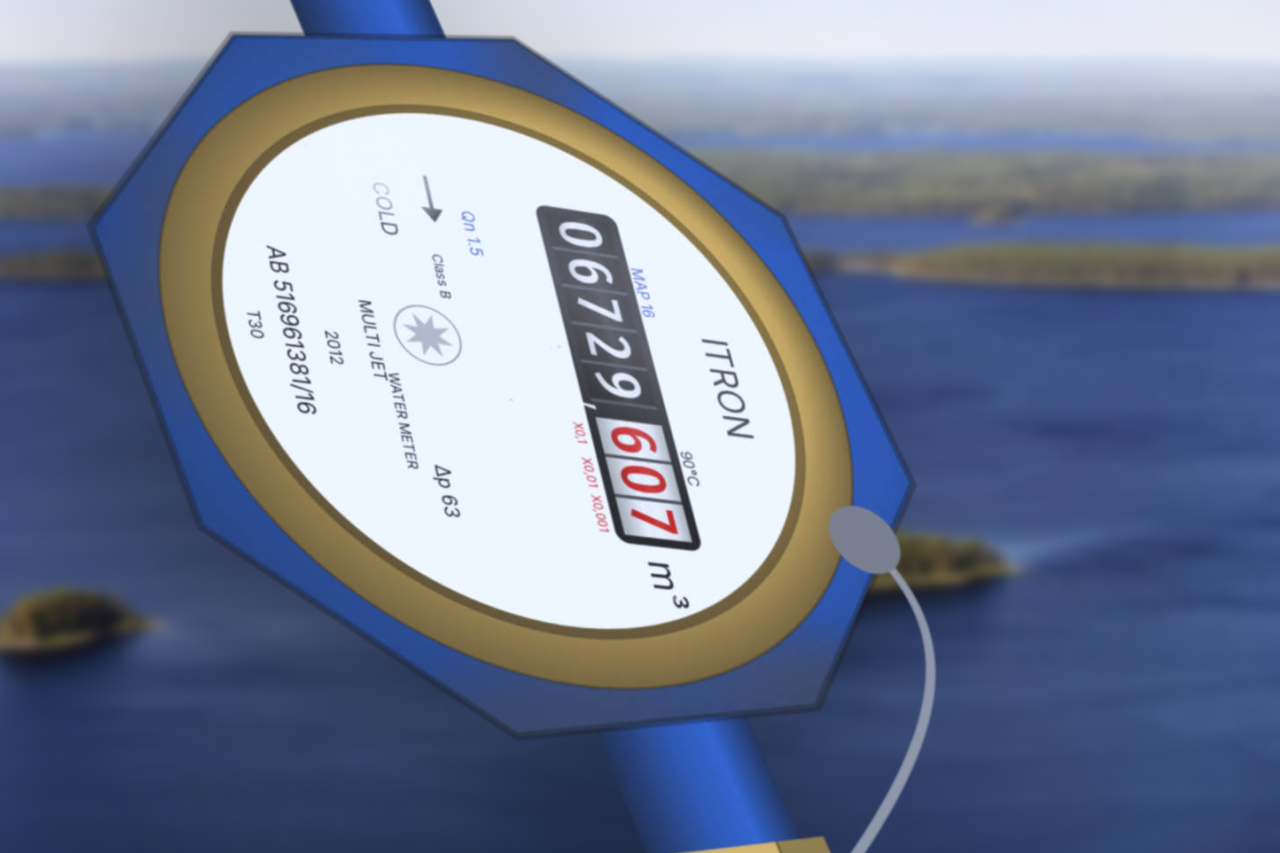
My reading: 6729.607 m³
